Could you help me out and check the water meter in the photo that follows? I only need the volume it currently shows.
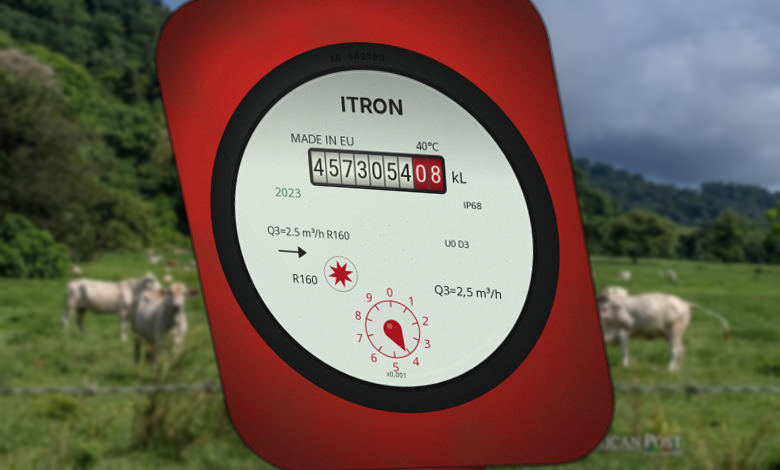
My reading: 4573054.084 kL
